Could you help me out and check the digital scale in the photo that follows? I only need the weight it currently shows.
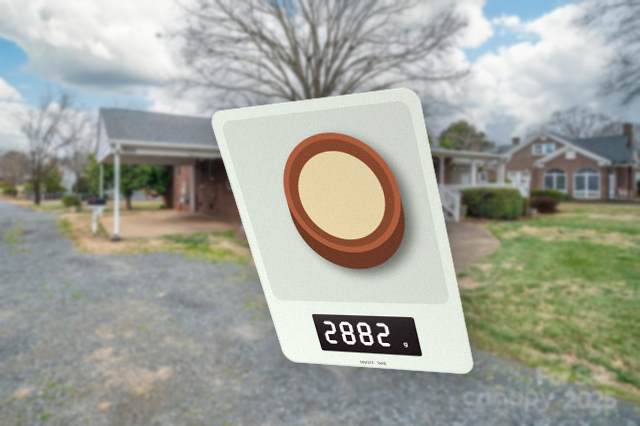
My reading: 2882 g
